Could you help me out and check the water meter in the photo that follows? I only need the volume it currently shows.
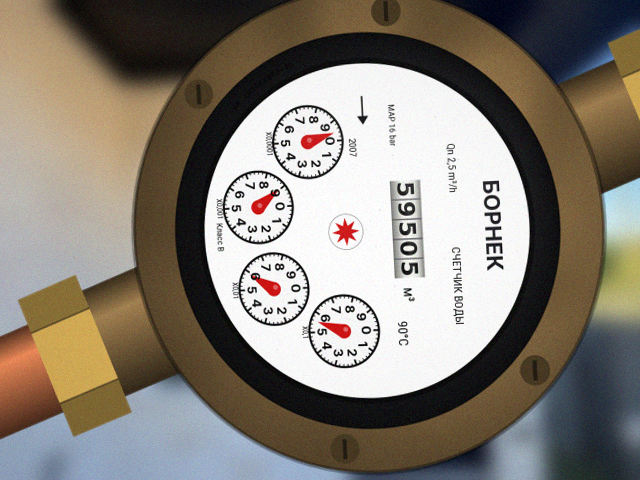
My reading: 59505.5589 m³
